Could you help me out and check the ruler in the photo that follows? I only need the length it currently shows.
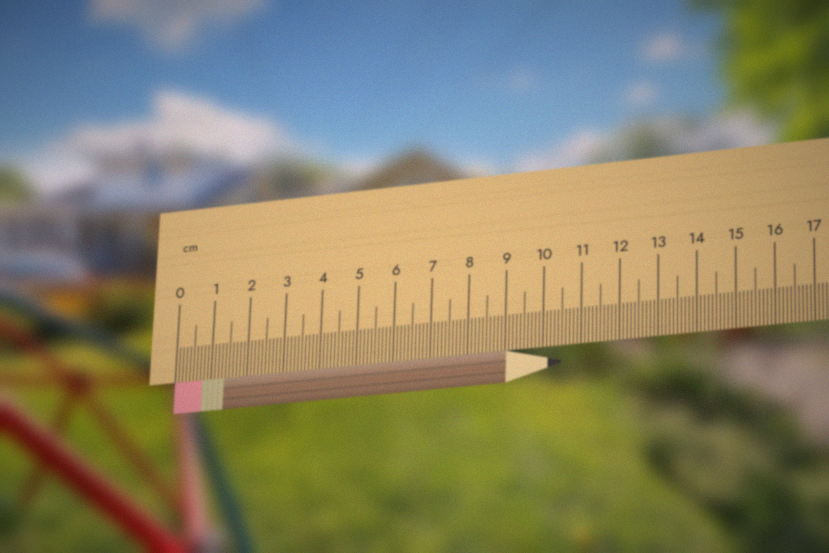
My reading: 10.5 cm
